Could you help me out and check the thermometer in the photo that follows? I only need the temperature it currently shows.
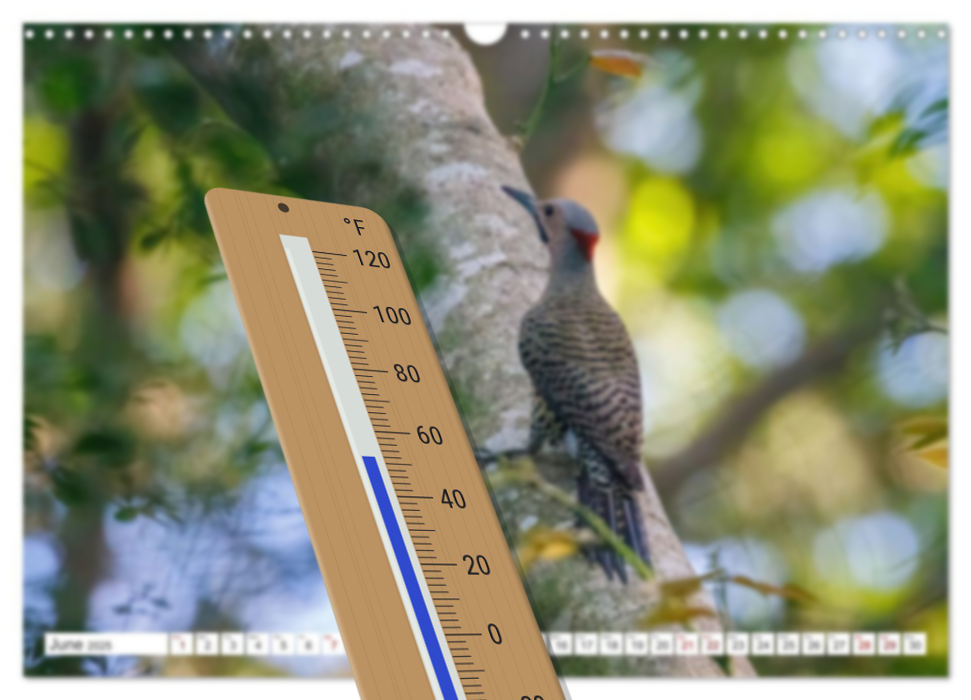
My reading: 52 °F
